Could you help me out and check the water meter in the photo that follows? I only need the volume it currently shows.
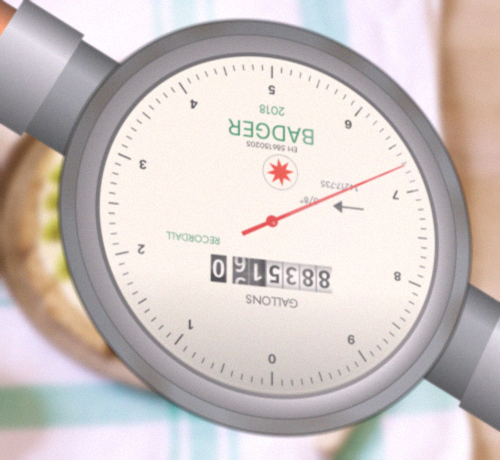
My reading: 8835156.7 gal
